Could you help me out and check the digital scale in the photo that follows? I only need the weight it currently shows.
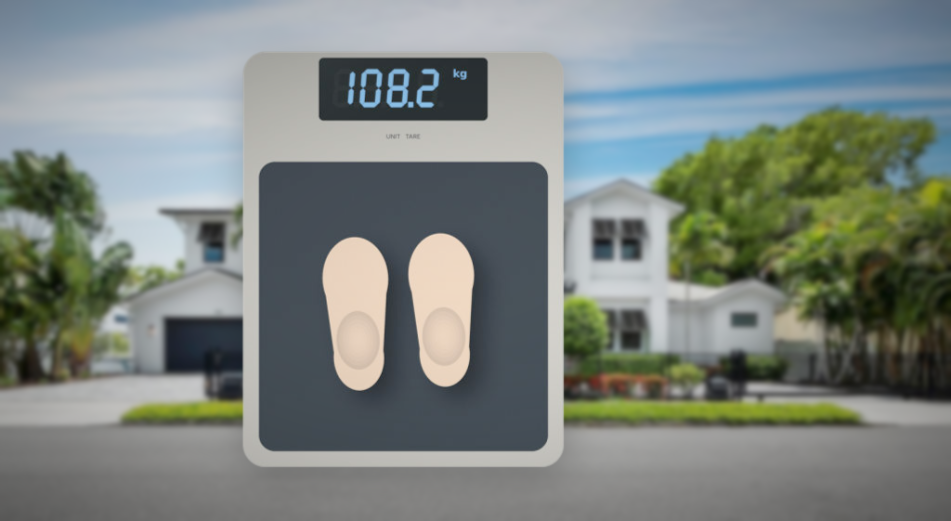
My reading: 108.2 kg
